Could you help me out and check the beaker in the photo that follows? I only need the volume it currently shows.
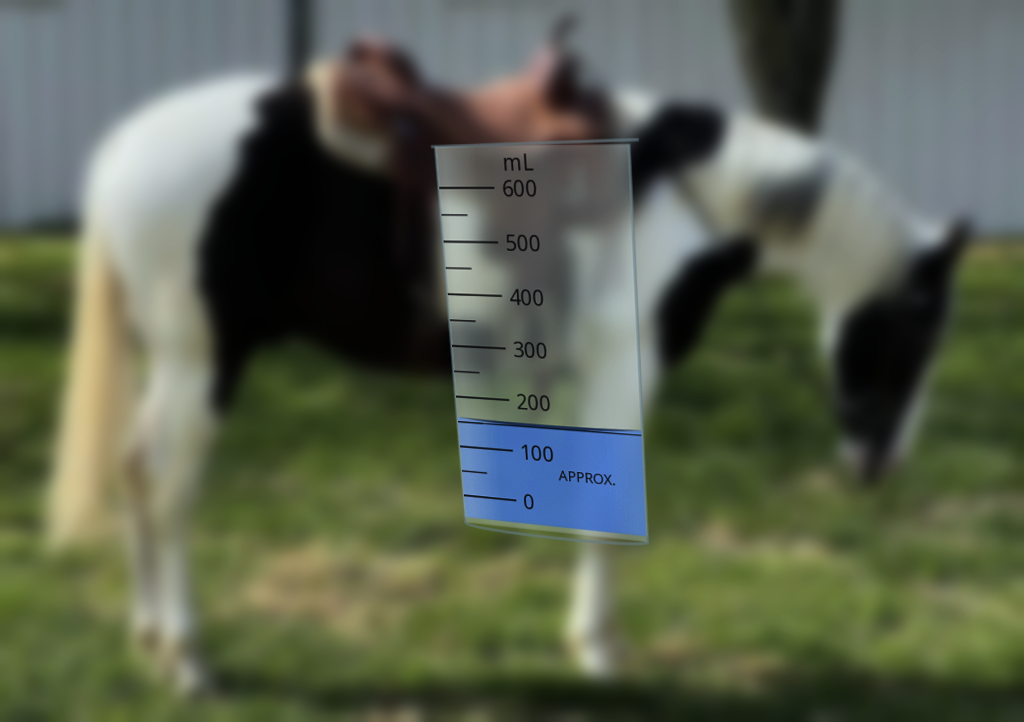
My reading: 150 mL
